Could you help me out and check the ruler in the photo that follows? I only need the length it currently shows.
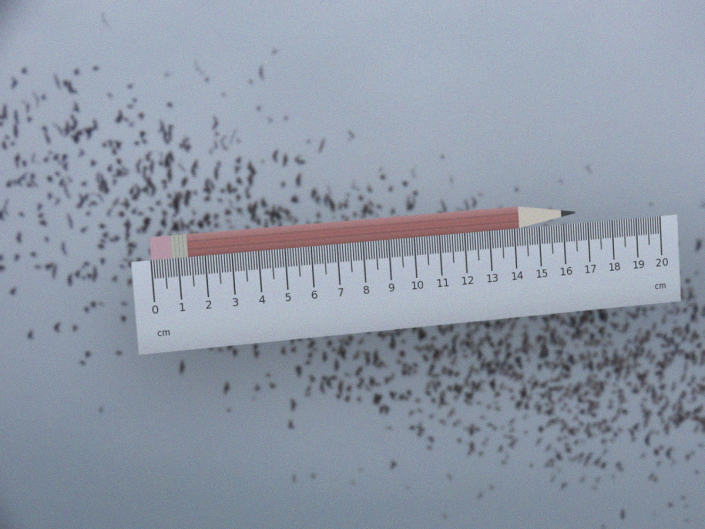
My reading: 16.5 cm
